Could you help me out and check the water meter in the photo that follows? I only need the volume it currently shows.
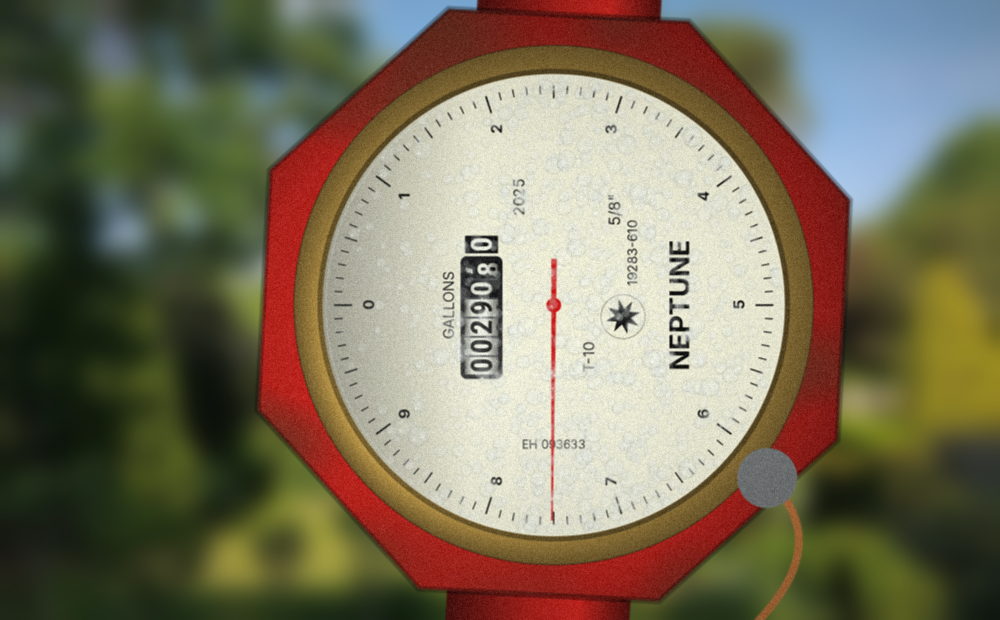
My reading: 29077.5 gal
